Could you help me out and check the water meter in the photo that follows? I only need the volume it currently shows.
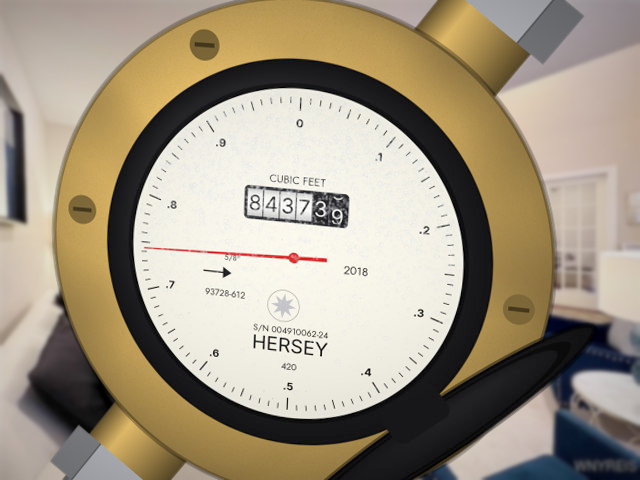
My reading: 843738.74 ft³
